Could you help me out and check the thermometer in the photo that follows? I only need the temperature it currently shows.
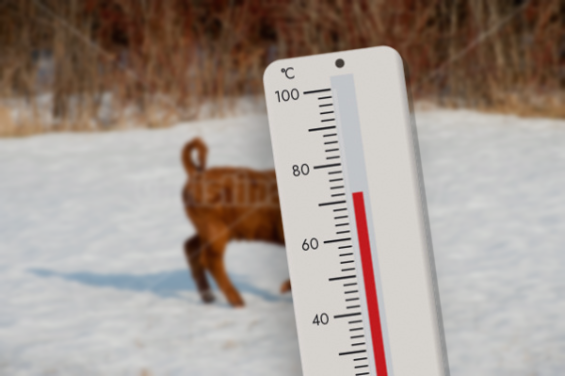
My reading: 72 °C
